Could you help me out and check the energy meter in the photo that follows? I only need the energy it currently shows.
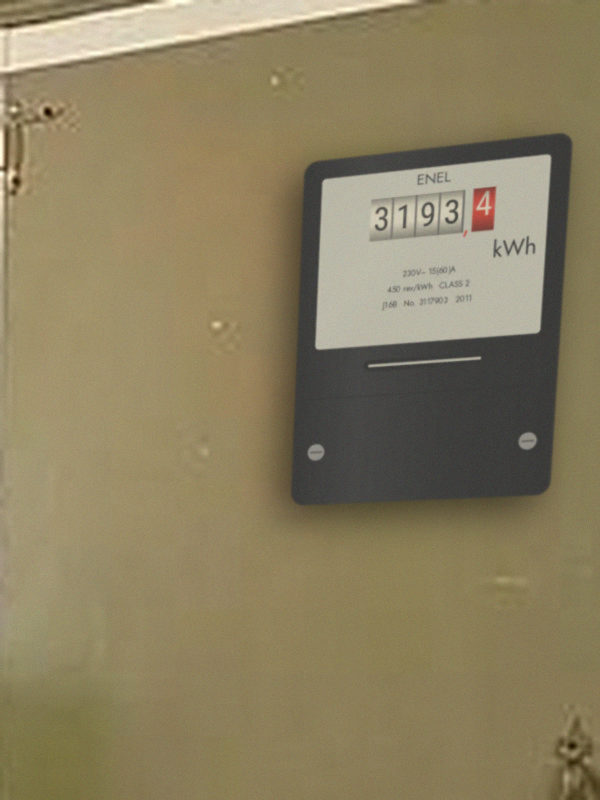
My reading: 3193.4 kWh
